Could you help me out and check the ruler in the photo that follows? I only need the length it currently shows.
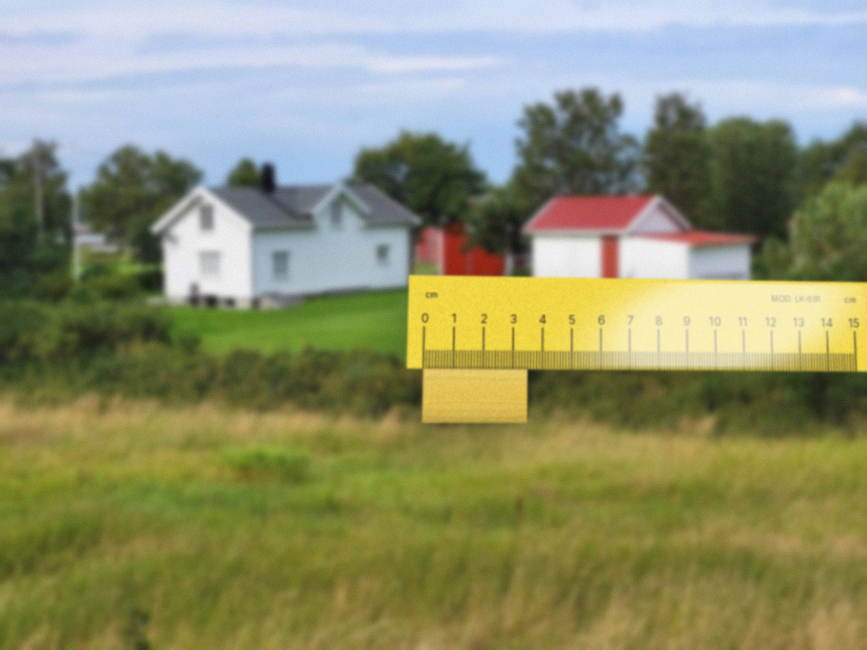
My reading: 3.5 cm
